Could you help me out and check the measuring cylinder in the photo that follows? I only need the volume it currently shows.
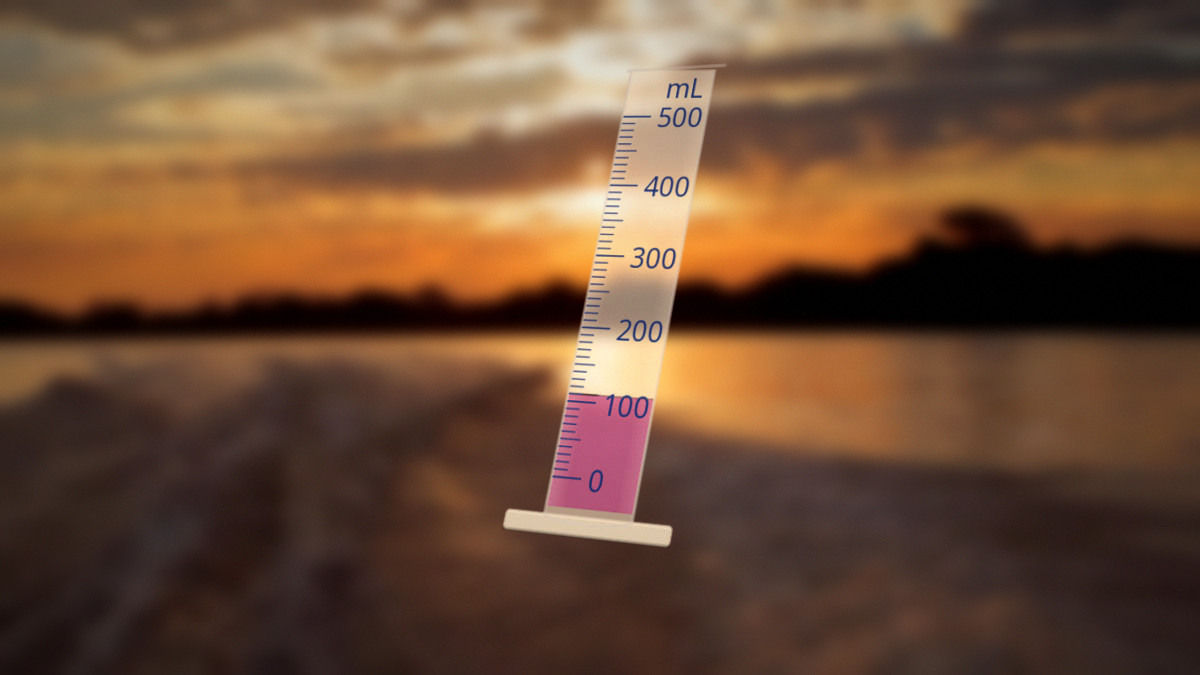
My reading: 110 mL
